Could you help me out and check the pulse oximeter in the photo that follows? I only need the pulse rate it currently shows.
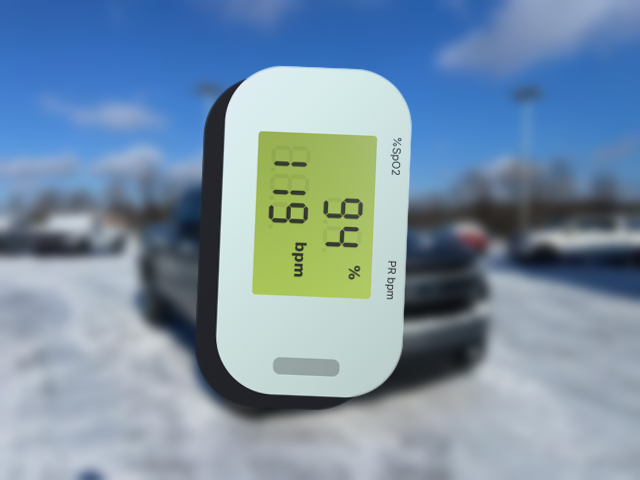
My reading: 119 bpm
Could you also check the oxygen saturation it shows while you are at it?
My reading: 94 %
